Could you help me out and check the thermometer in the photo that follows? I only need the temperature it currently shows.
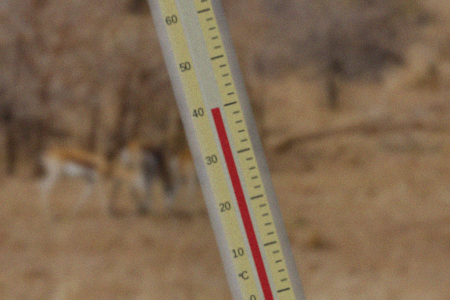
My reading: 40 °C
